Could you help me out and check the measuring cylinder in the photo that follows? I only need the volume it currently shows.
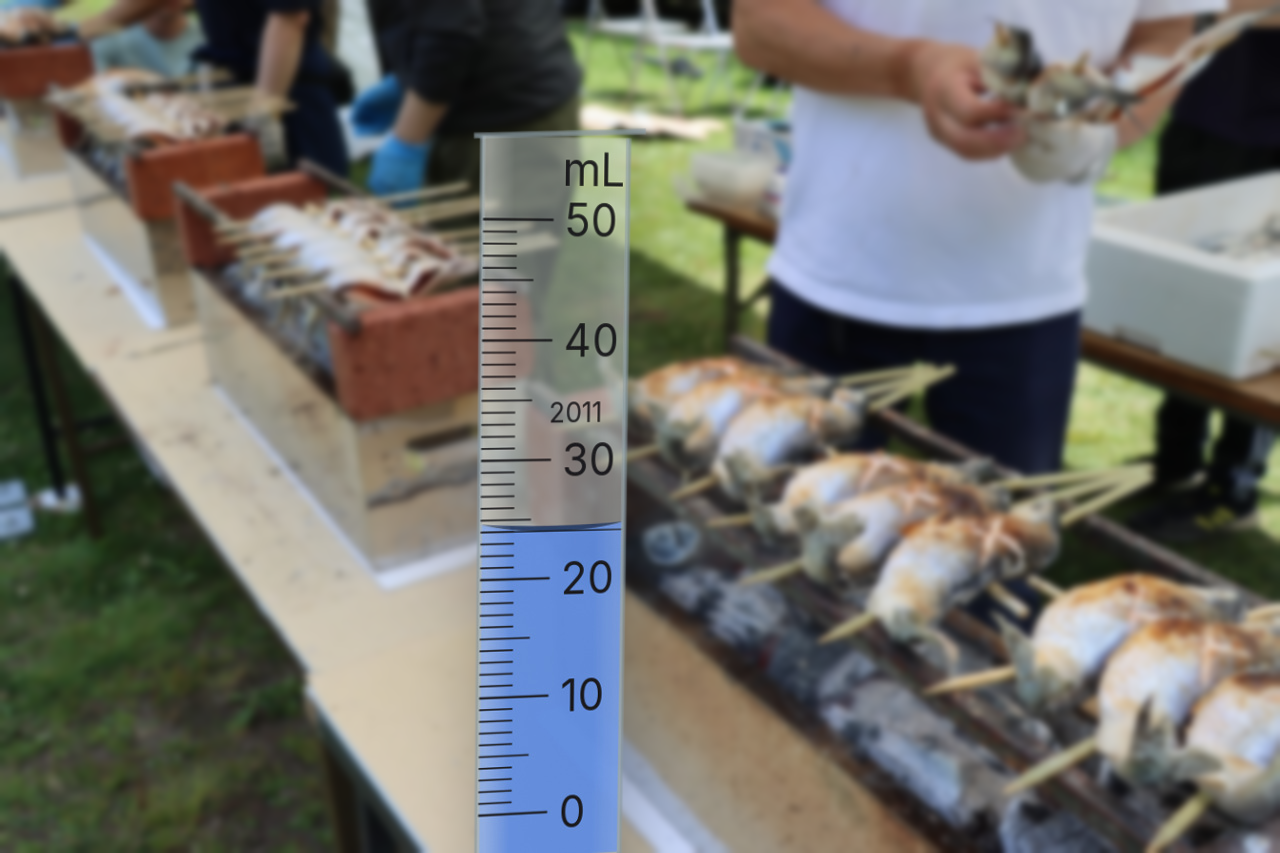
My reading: 24 mL
